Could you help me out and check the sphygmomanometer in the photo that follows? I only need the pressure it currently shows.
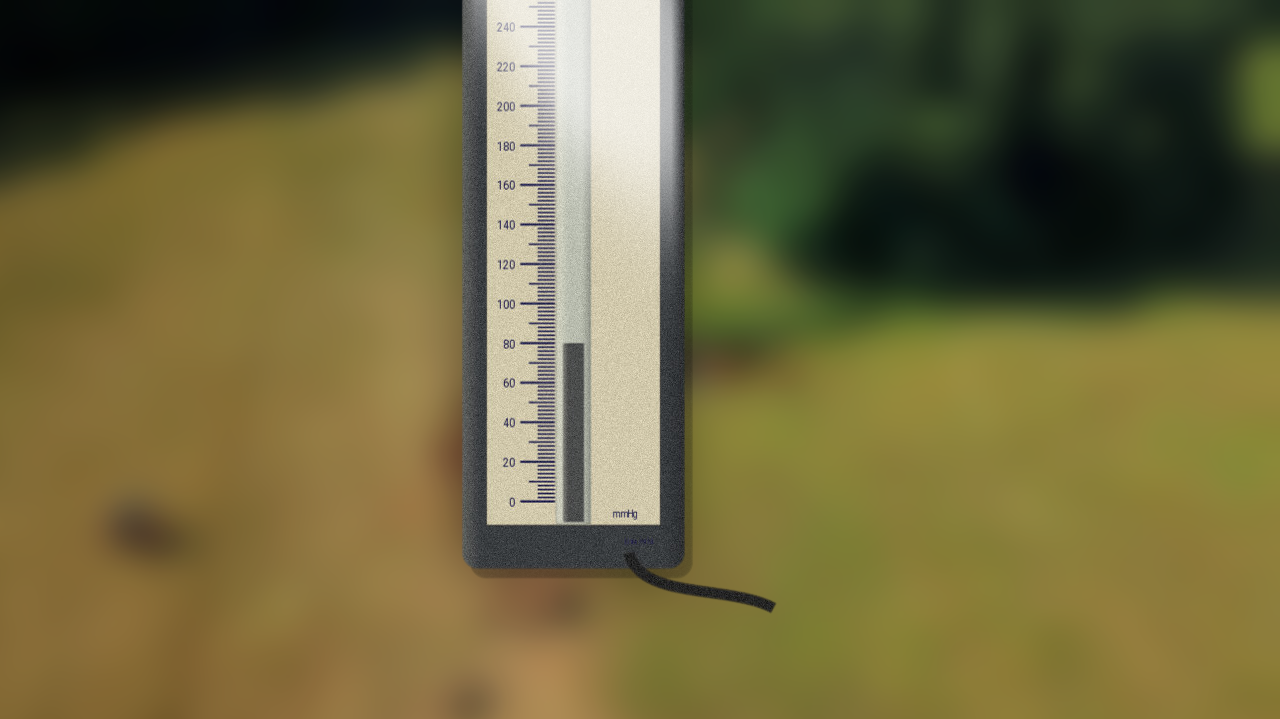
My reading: 80 mmHg
